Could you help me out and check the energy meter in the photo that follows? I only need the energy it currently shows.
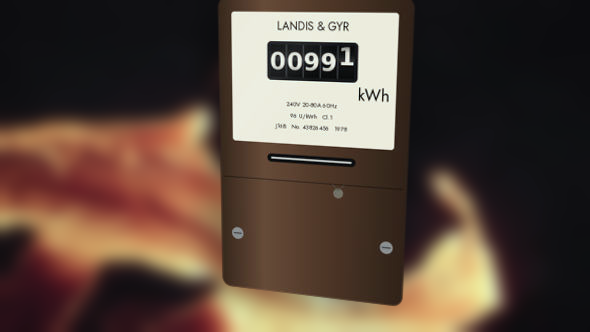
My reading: 991 kWh
